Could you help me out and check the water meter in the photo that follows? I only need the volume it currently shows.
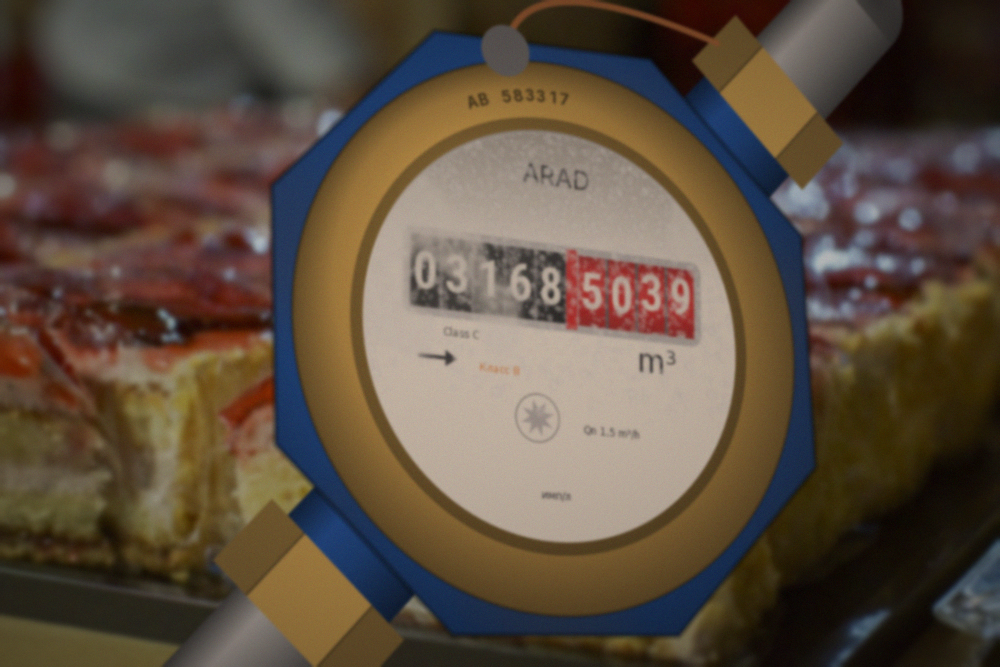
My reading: 3168.5039 m³
